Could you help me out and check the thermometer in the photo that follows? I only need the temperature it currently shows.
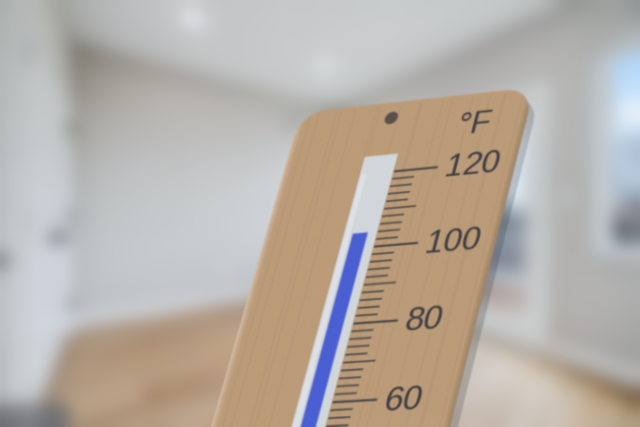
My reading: 104 °F
